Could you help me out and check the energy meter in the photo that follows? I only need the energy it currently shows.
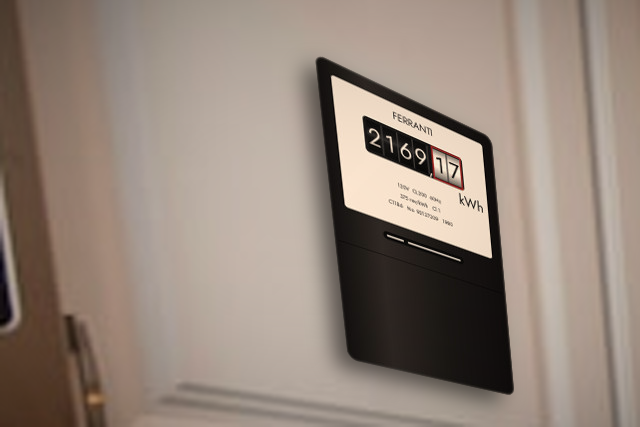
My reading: 2169.17 kWh
